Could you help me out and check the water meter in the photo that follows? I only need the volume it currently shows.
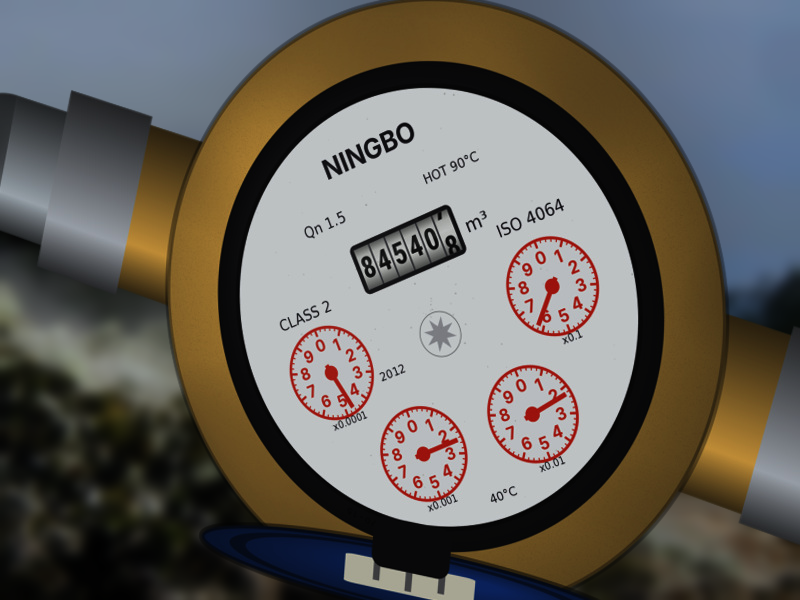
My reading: 845407.6224 m³
